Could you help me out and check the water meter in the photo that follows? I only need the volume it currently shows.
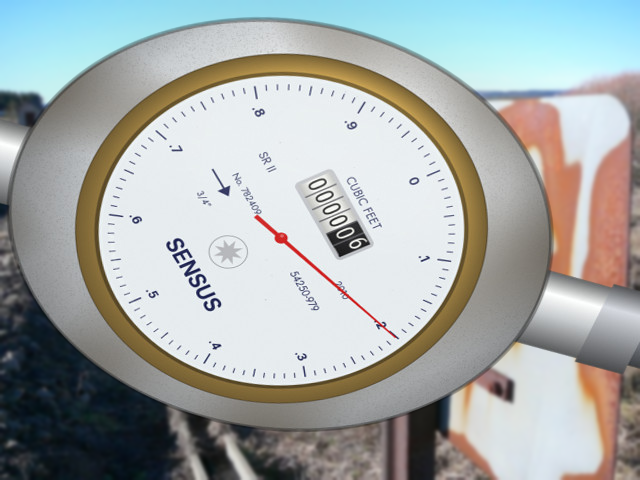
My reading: 6.20 ft³
